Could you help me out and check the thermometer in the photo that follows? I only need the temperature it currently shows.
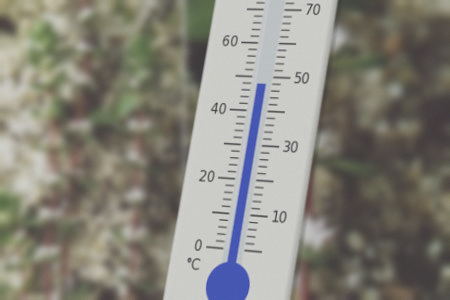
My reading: 48 °C
